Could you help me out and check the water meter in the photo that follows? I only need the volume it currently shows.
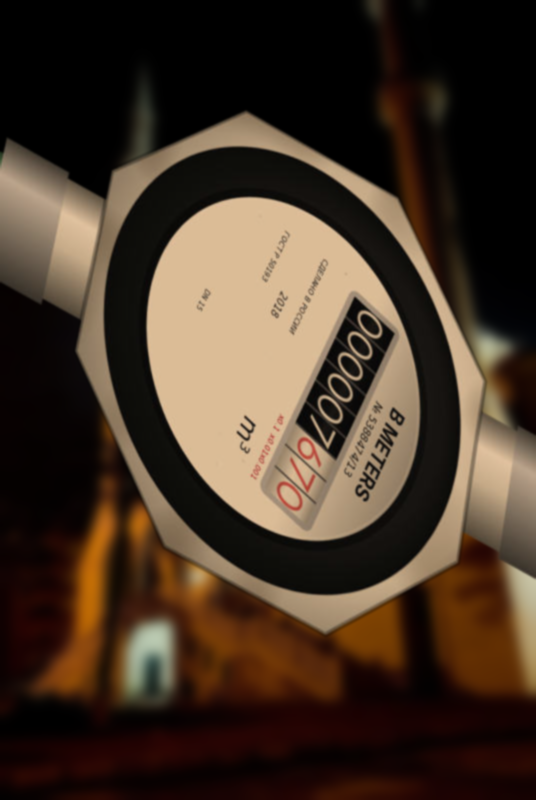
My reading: 7.670 m³
